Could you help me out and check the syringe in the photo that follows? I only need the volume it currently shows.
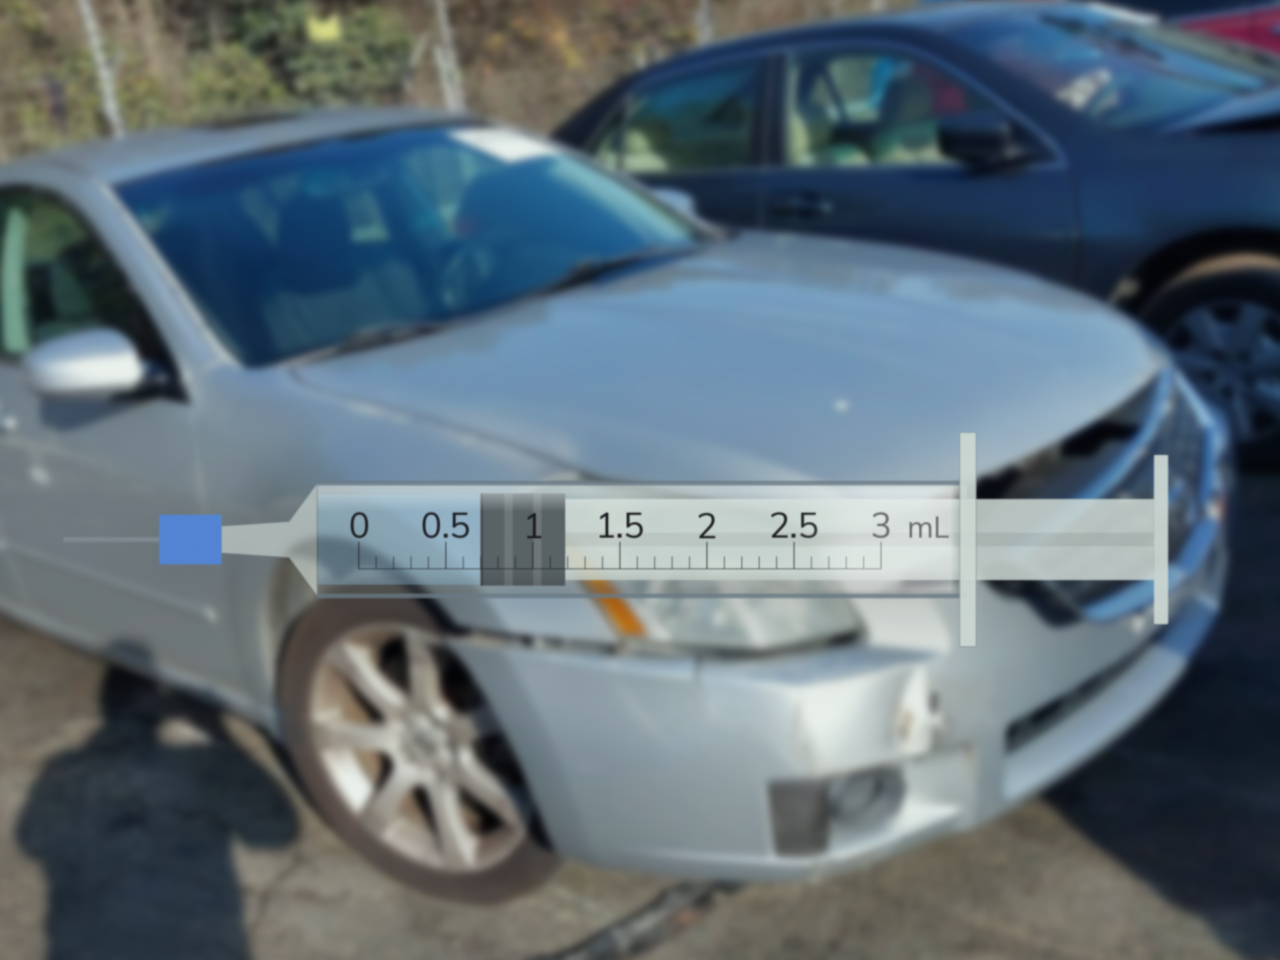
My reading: 0.7 mL
